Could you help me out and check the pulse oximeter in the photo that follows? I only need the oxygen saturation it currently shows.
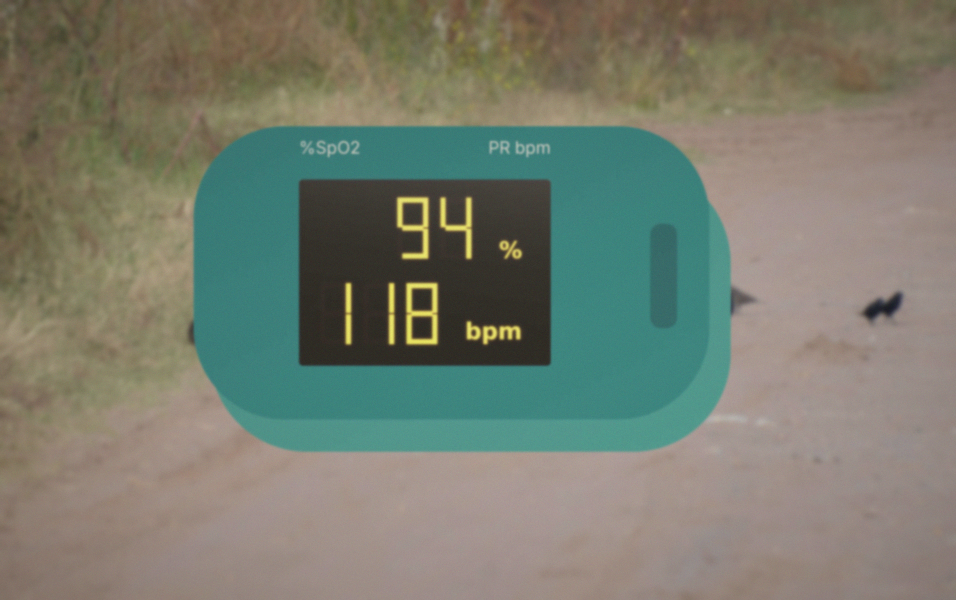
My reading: 94 %
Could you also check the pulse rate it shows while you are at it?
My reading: 118 bpm
